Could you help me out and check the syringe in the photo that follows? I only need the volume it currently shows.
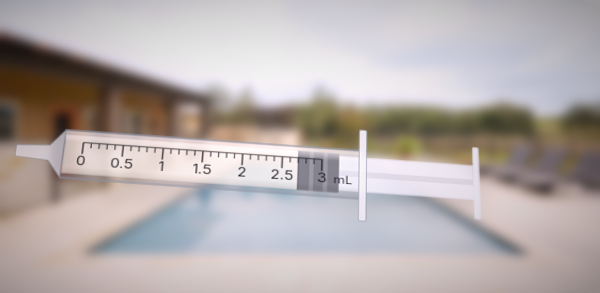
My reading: 2.7 mL
